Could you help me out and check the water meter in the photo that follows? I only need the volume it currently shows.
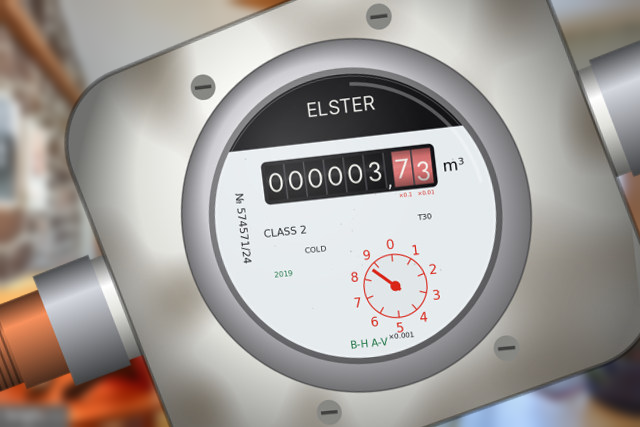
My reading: 3.728 m³
